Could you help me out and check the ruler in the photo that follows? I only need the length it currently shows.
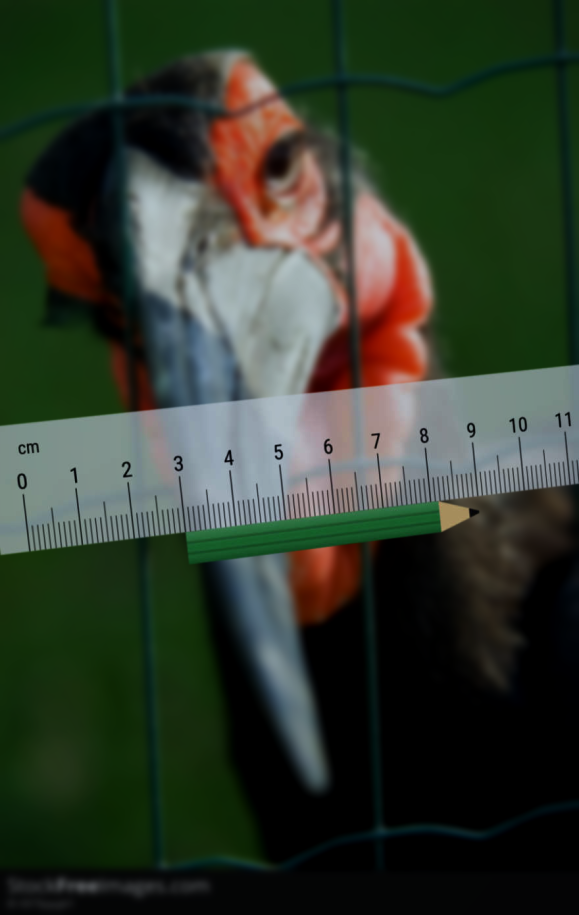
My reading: 6 cm
